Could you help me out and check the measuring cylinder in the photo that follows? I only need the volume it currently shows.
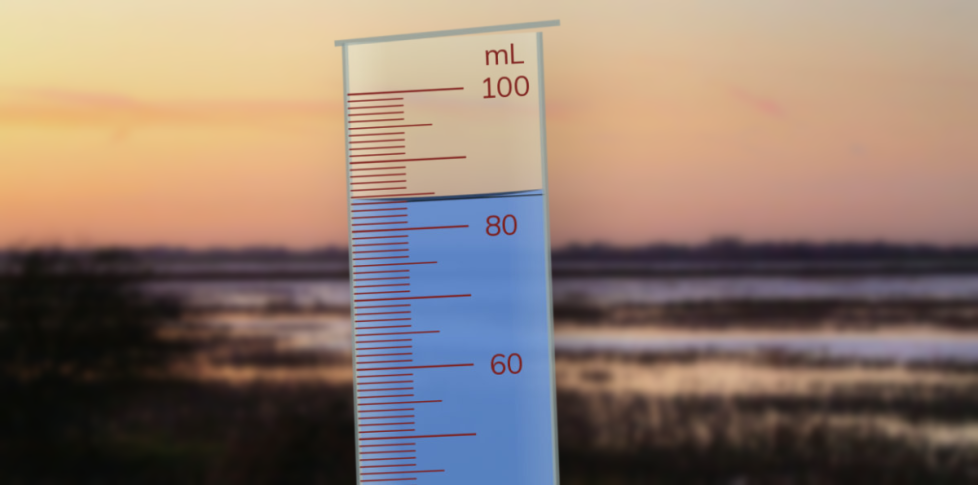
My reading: 84 mL
